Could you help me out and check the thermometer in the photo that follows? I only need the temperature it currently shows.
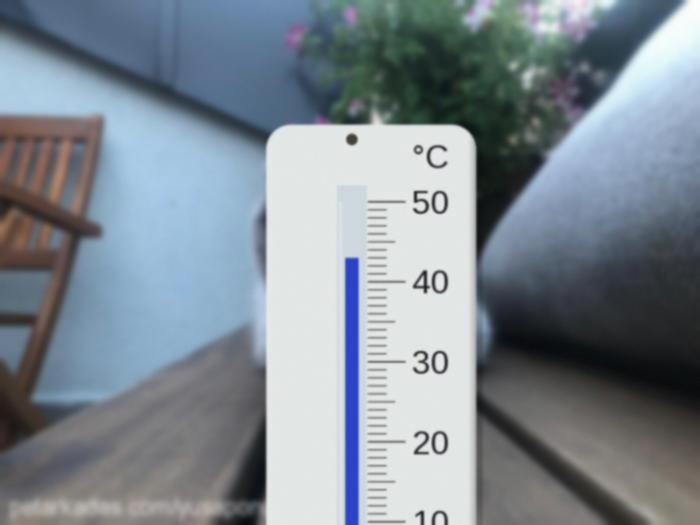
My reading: 43 °C
